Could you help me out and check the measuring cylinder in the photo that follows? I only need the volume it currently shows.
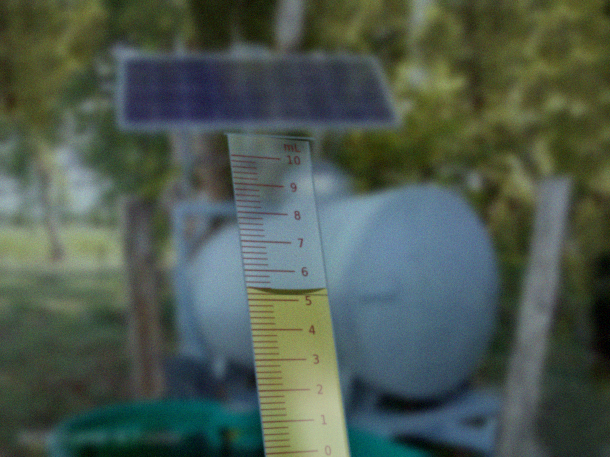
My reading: 5.2 mL
